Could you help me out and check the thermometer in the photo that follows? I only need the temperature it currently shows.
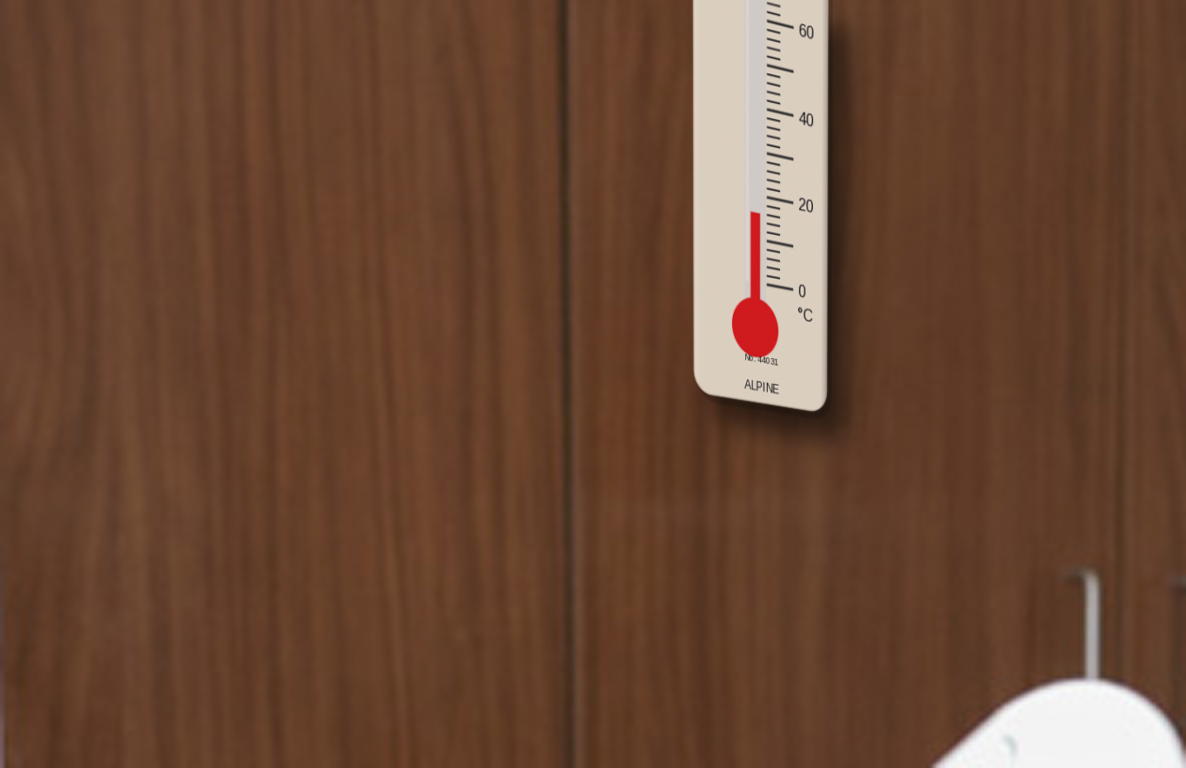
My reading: 16 °C
